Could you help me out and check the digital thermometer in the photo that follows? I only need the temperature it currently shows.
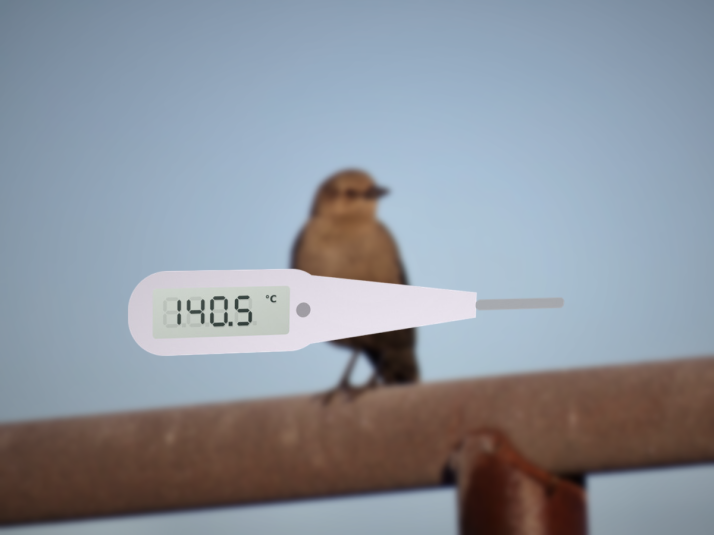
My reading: 140.5 °C
